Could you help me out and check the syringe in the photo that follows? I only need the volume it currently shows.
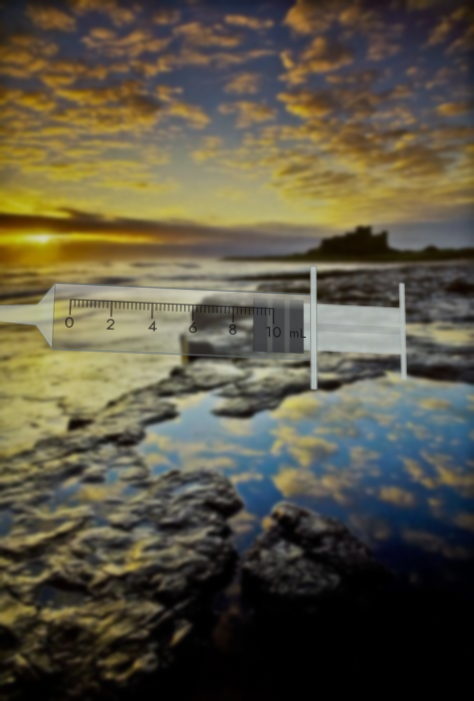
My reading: 9 mL
